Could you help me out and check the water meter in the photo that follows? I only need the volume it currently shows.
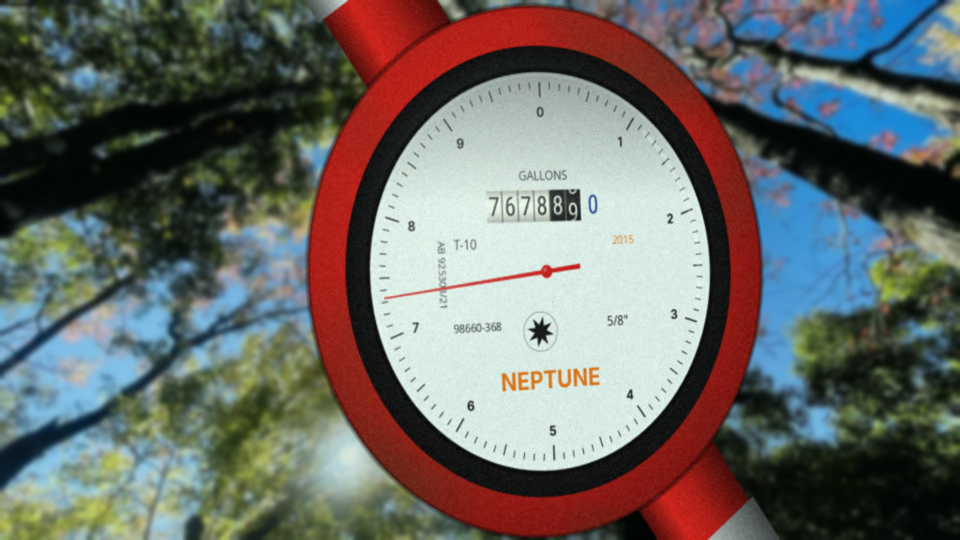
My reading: 7678887.3 gal
